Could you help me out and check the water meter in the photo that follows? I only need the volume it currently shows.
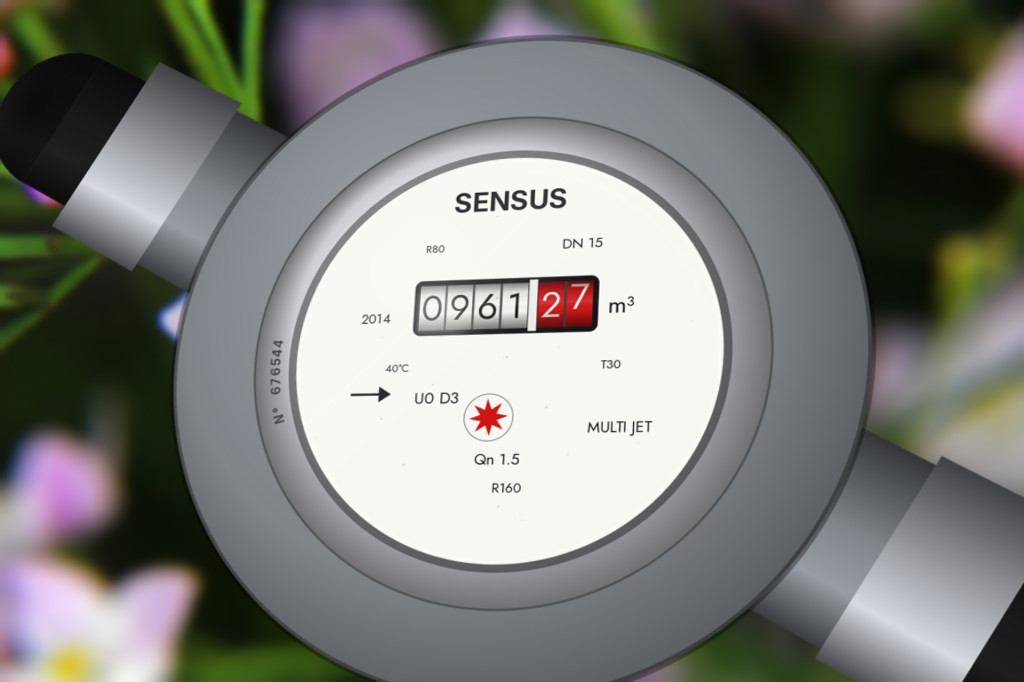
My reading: 961.27 m³
